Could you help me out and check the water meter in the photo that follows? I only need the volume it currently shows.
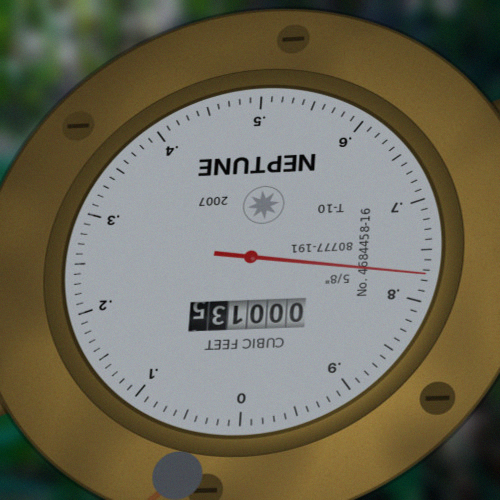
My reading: 134.77 ft³
